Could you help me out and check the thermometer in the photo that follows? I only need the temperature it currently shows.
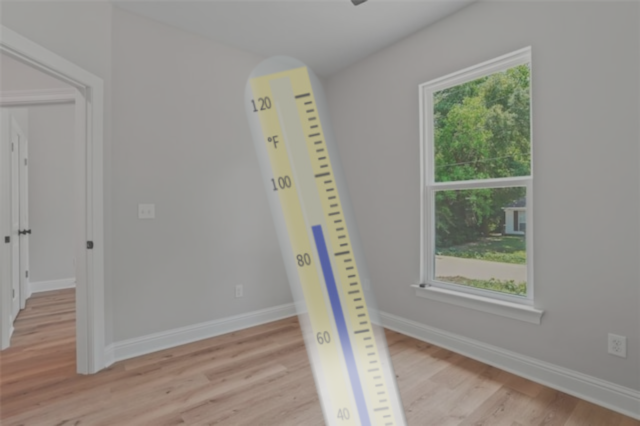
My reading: 88 °F
